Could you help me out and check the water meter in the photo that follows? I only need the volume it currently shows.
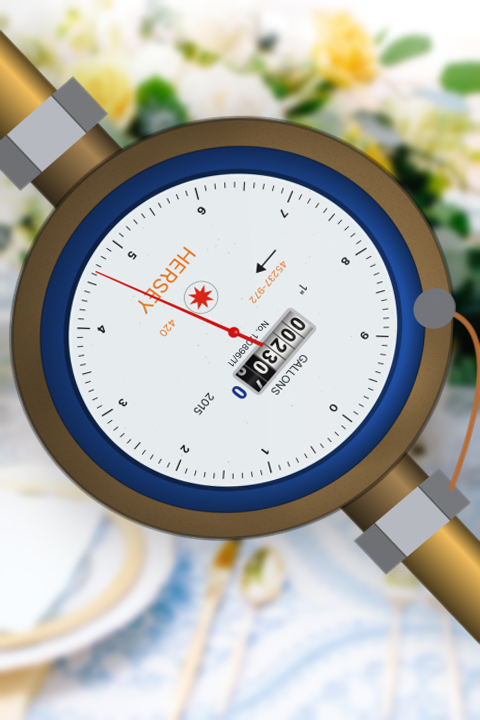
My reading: 23074.6 gal
